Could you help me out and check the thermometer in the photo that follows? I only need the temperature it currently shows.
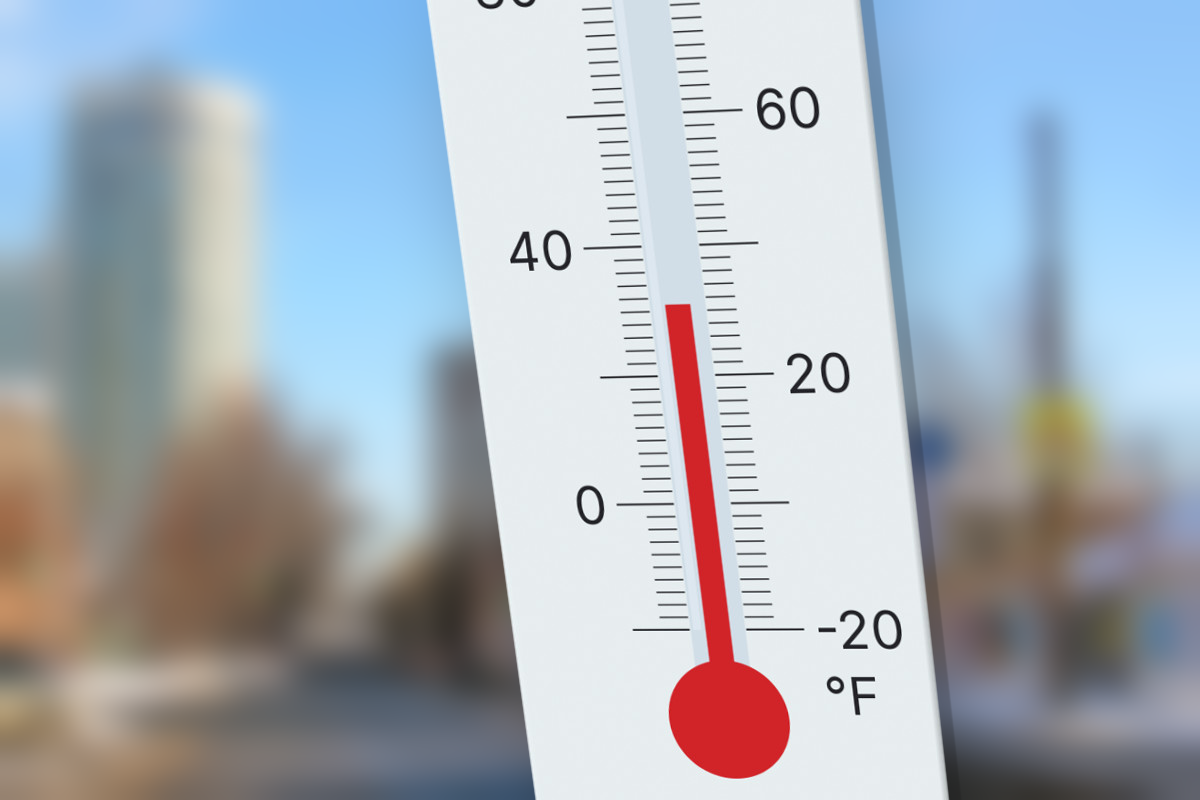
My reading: 31 °F
